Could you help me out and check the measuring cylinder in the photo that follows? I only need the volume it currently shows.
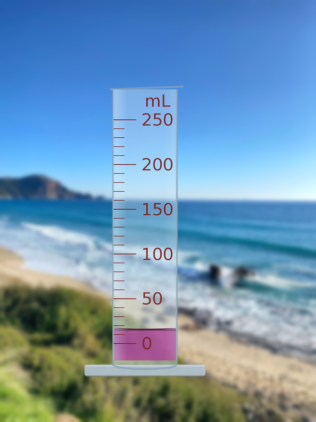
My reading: 15 mL
